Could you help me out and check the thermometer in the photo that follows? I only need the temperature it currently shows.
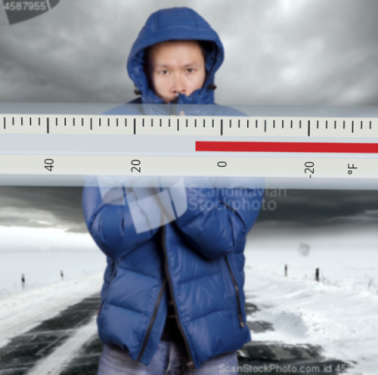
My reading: 6 °F
